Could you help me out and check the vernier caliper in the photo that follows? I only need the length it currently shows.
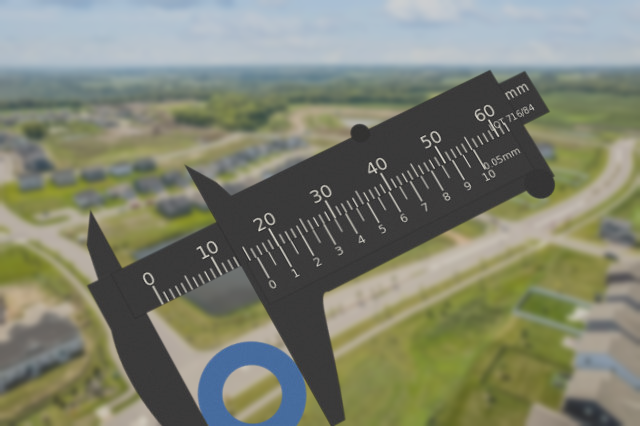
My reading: 16.2 mm
